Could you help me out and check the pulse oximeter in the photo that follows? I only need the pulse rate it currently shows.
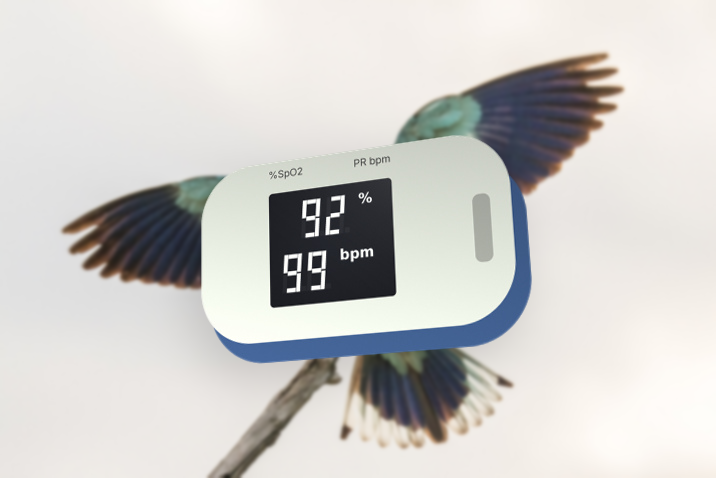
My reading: 99 bpm
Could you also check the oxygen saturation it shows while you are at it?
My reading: 92 %
